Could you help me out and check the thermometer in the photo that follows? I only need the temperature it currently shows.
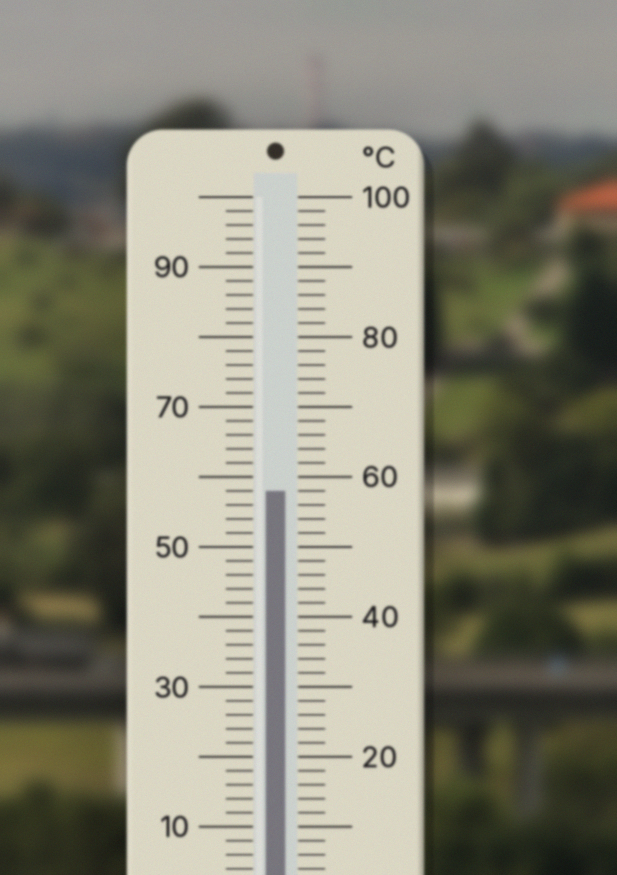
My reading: 58 °C
